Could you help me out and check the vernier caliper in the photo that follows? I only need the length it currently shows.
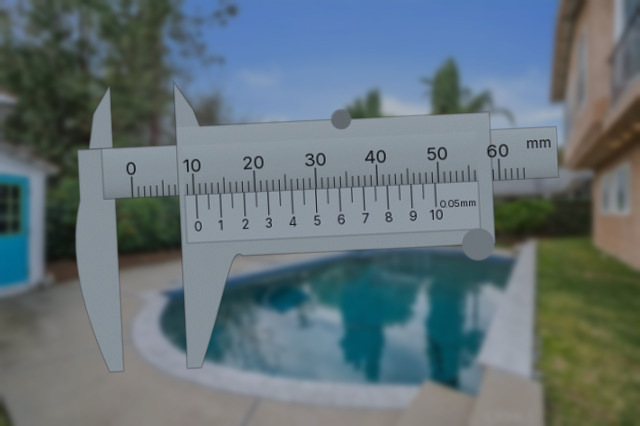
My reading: 10.4 mm
